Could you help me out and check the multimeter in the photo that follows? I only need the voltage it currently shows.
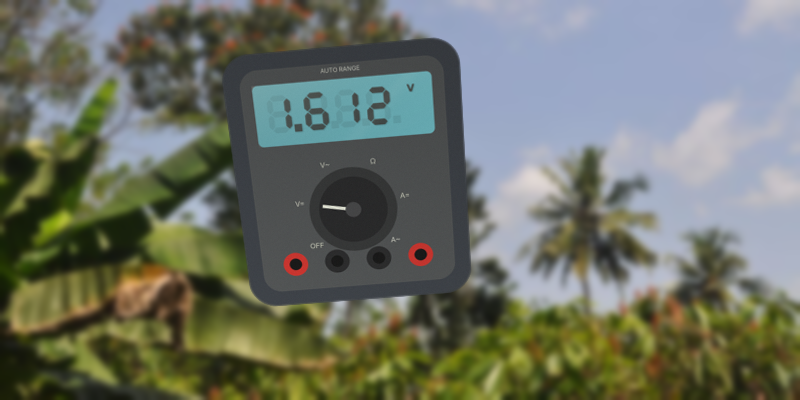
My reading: 1.612 V
